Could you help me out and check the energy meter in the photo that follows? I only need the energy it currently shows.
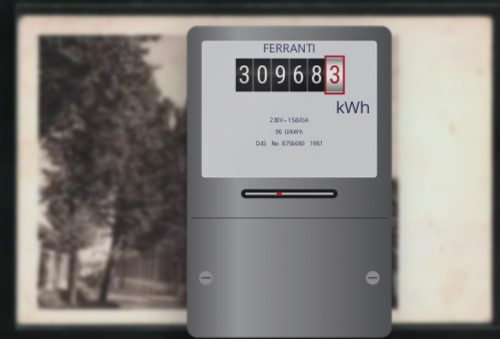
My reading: 30968.3 kWh
